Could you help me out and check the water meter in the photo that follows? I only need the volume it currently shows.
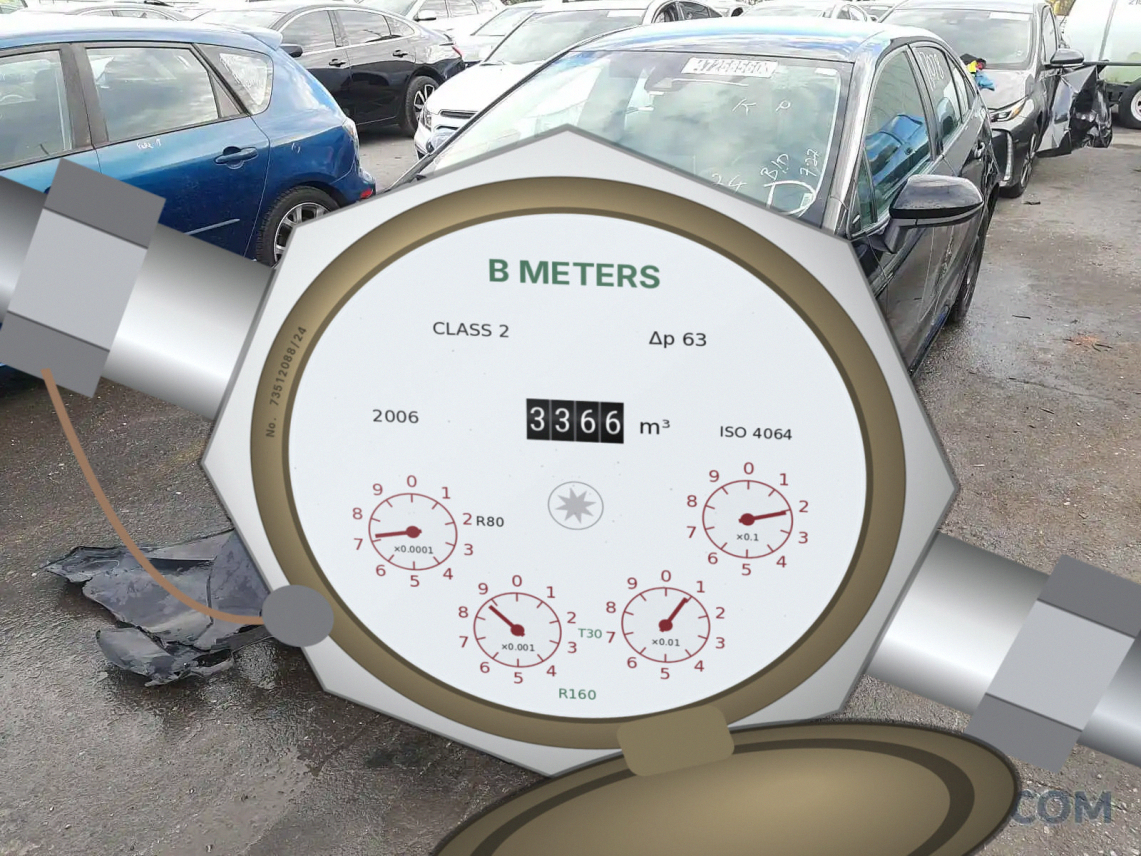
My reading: 3366.2087 m³
